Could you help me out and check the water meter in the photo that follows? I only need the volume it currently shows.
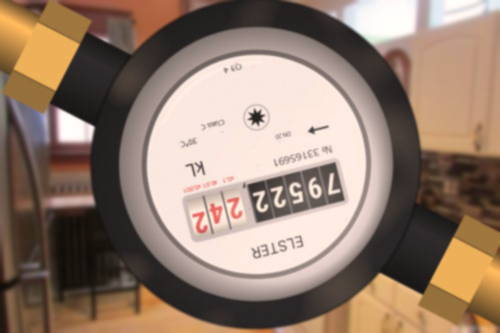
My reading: 79522.242 kL
